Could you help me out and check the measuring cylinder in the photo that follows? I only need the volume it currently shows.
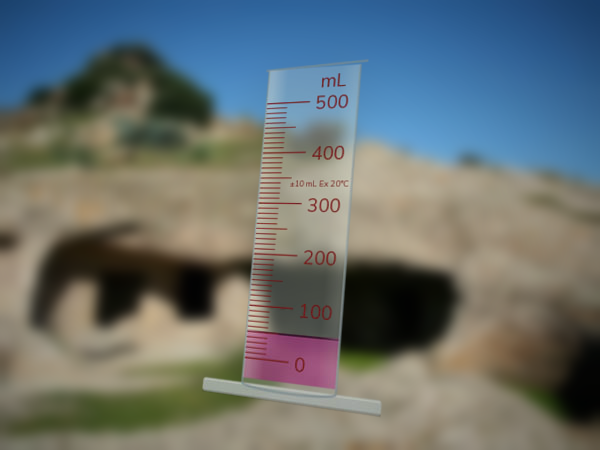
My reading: 50 mL
